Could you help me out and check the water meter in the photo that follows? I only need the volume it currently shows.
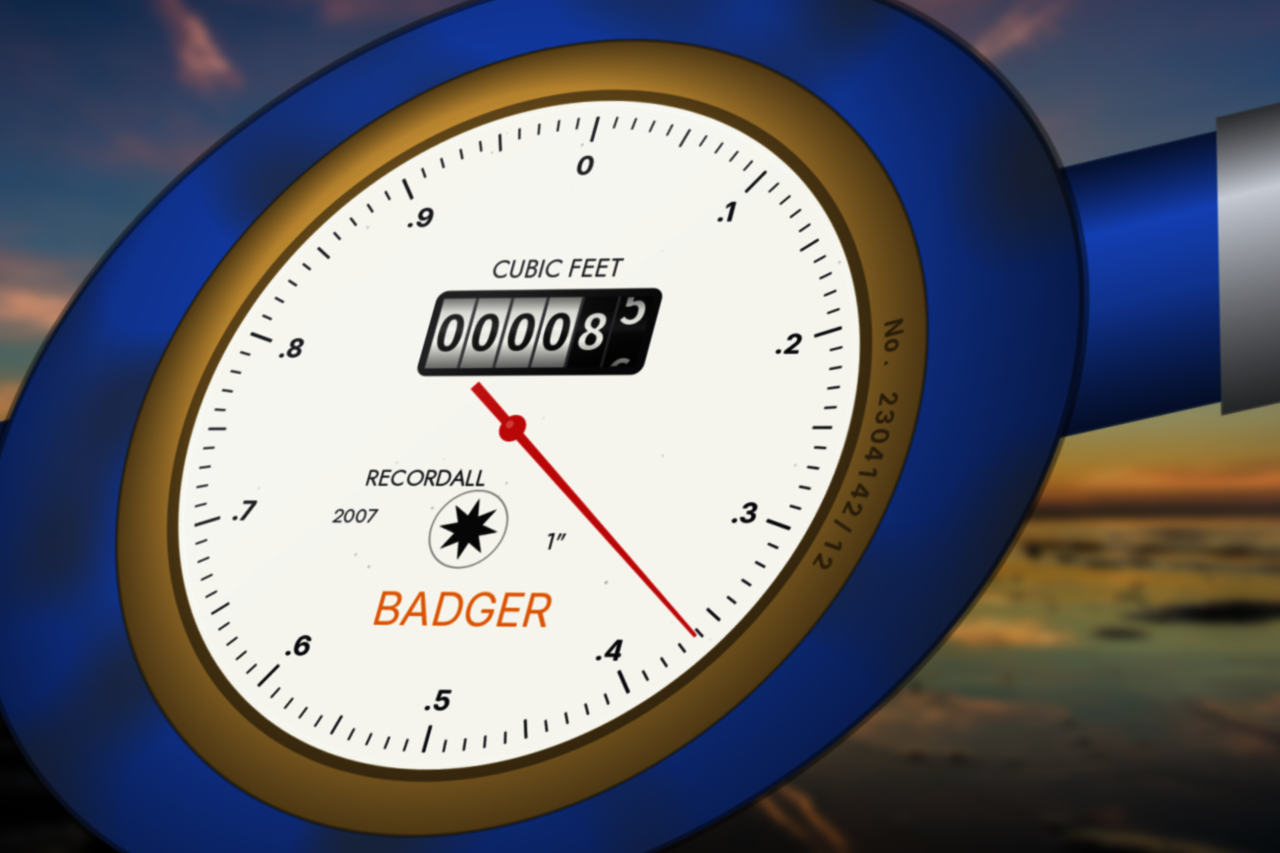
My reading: 85.36 ft³
